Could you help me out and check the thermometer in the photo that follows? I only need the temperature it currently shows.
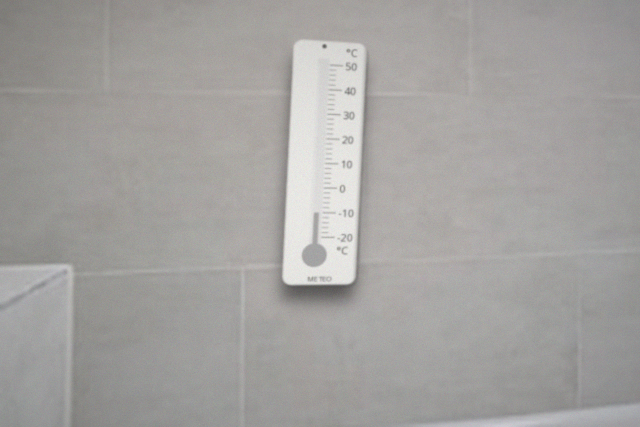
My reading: -10 °C
